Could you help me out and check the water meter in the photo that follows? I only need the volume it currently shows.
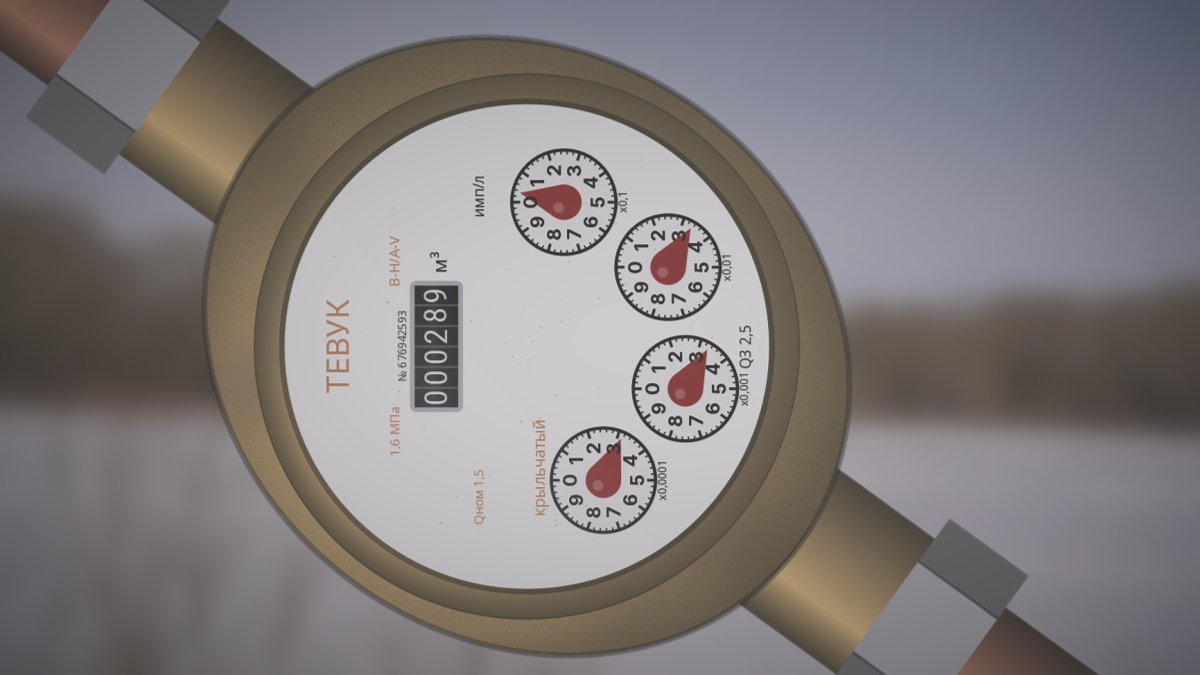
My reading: 289.0333 m³
